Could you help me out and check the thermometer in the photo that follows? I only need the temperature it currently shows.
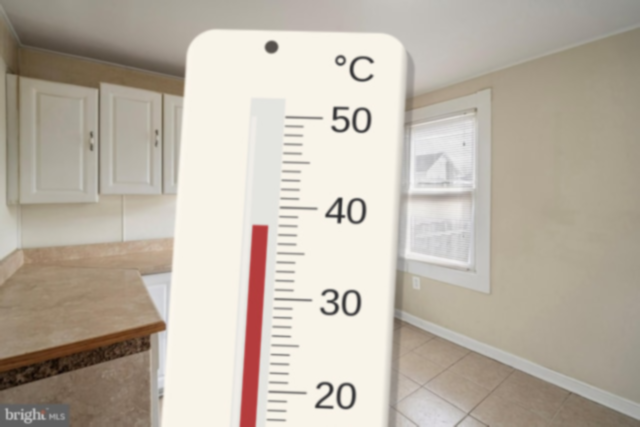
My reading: 38 °C
